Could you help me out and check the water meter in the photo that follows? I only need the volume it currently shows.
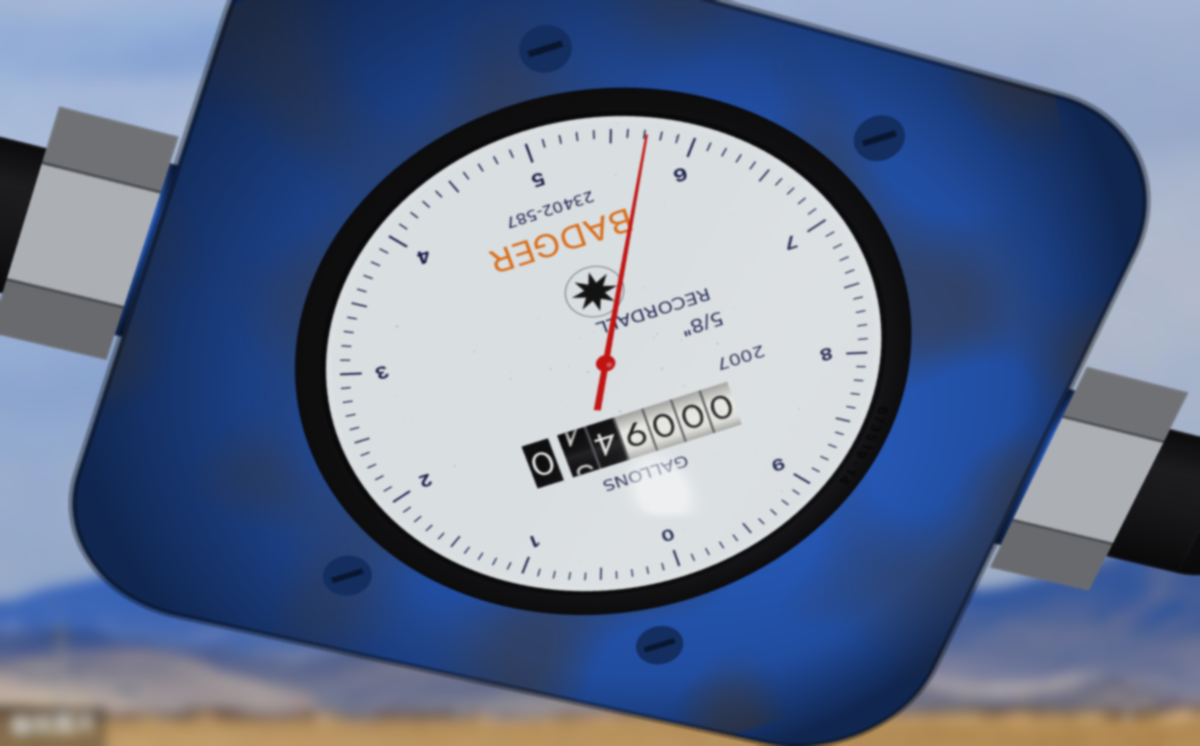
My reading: 9435.7 gal
